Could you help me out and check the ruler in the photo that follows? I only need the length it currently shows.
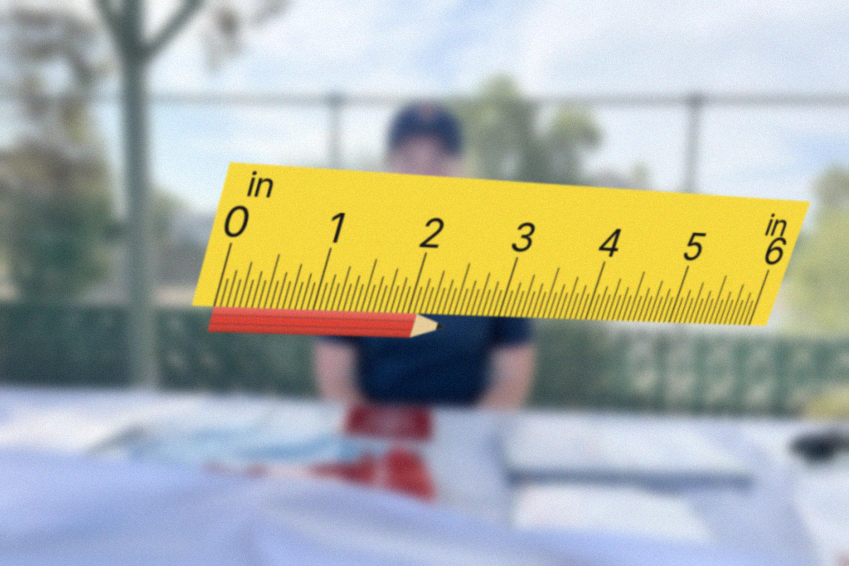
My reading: 2.4375 in
